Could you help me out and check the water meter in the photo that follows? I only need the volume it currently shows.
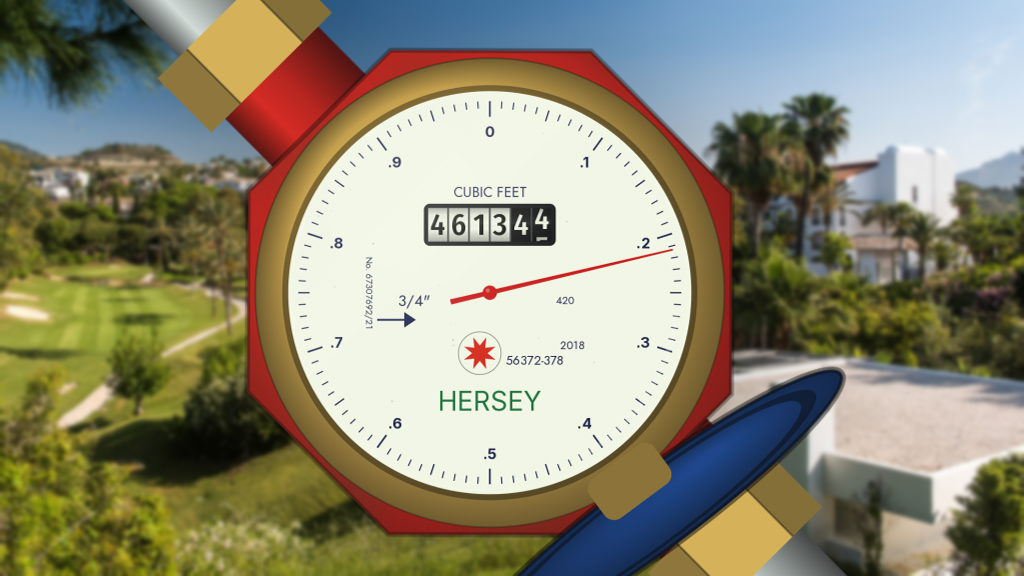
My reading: 461344.21 ft³
